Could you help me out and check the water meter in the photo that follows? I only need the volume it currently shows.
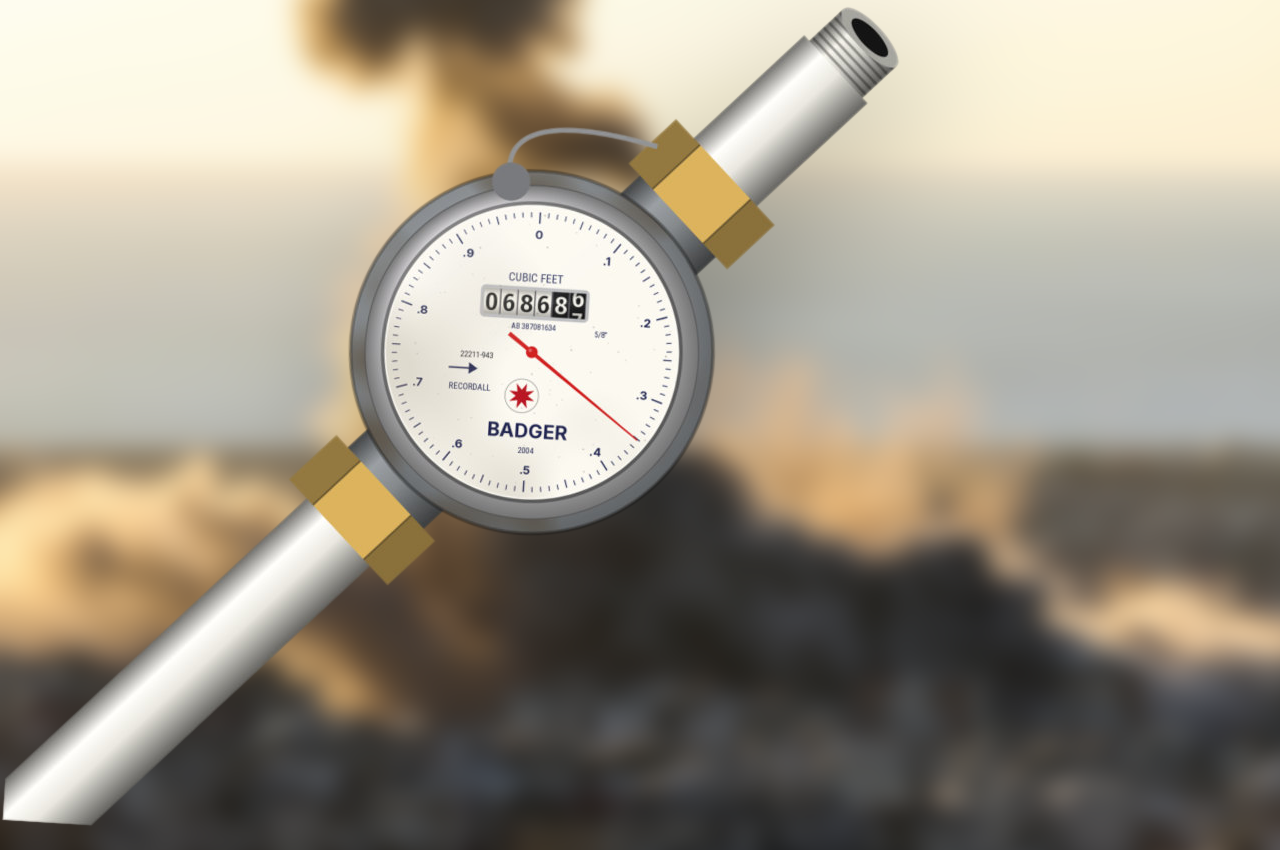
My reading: 68686.35 ft³
